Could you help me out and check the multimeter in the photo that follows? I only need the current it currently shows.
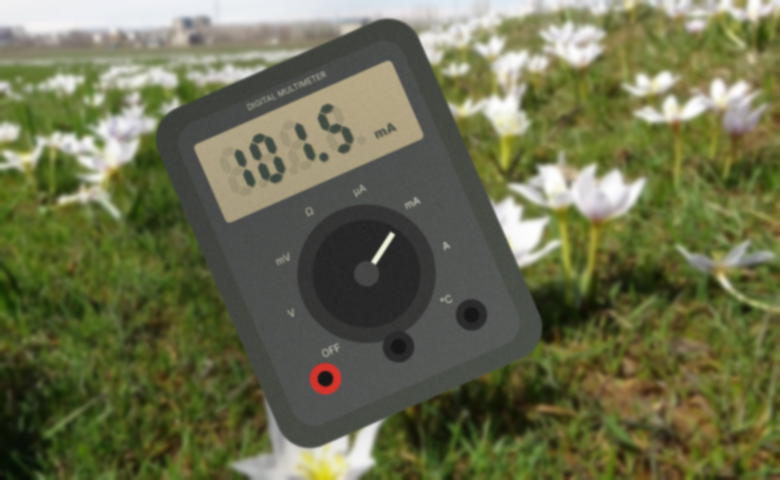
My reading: 101.5 mA
